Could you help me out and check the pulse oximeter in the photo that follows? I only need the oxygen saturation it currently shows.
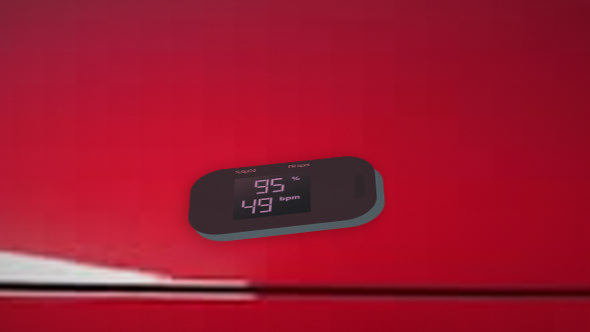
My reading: 95 %
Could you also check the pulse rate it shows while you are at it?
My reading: 49 bpm
